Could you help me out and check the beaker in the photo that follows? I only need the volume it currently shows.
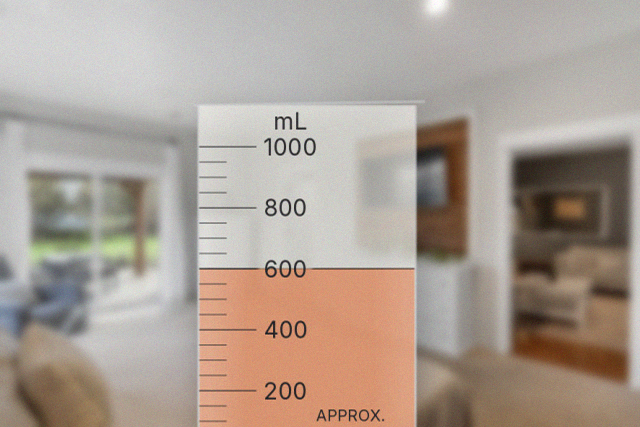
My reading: 600 mL
